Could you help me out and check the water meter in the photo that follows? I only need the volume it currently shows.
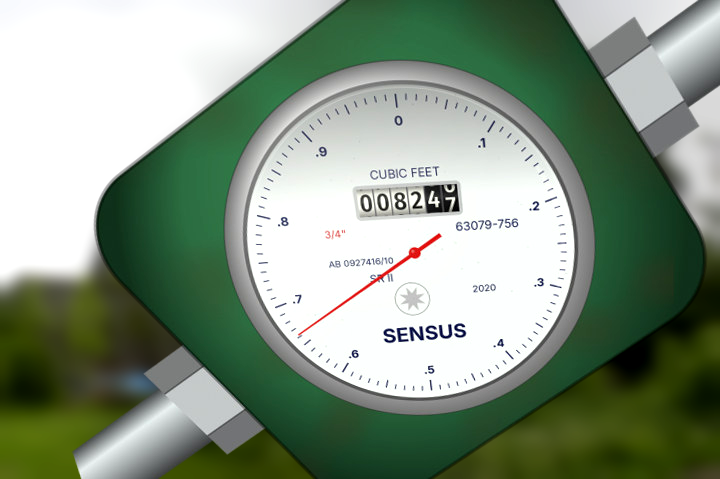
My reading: 8246.66 ft³
